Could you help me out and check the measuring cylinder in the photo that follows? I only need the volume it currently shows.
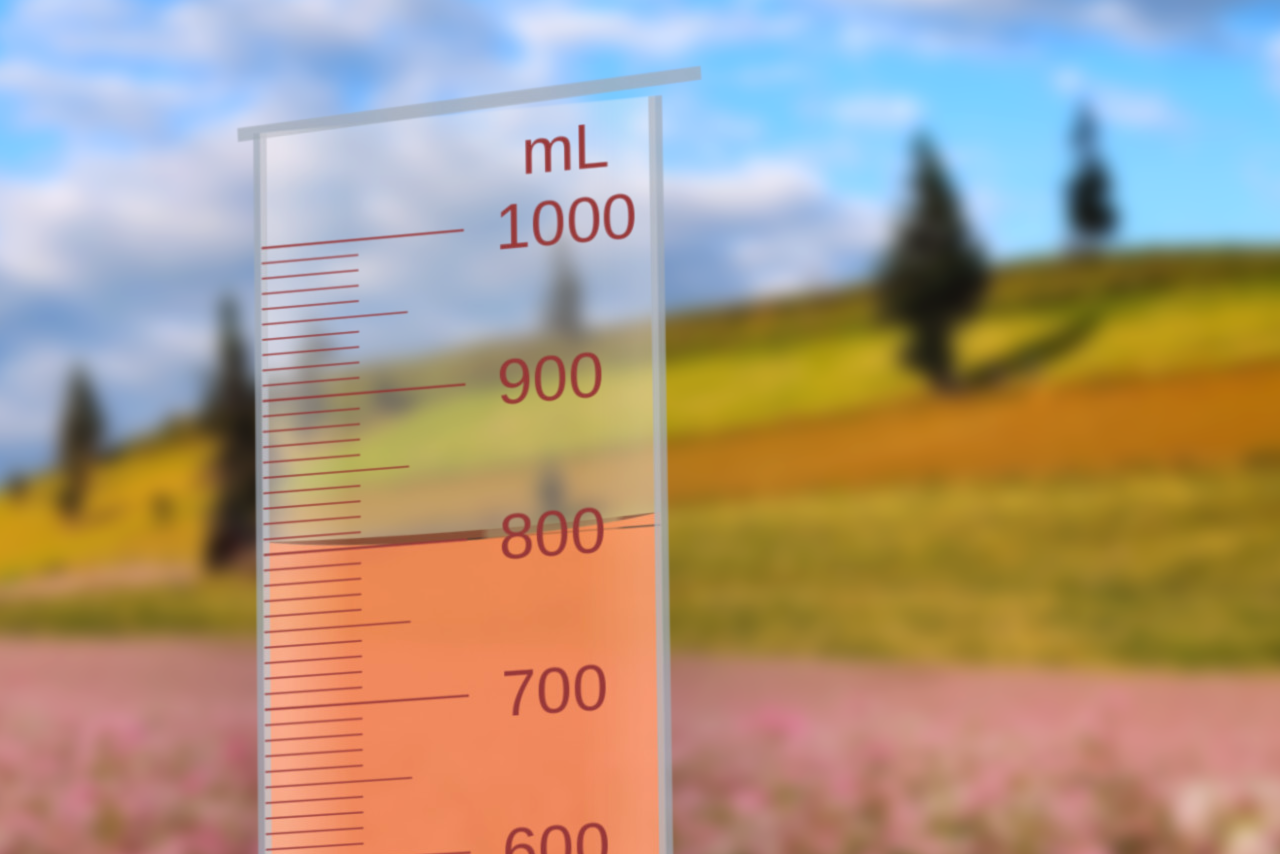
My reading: 800 mL
